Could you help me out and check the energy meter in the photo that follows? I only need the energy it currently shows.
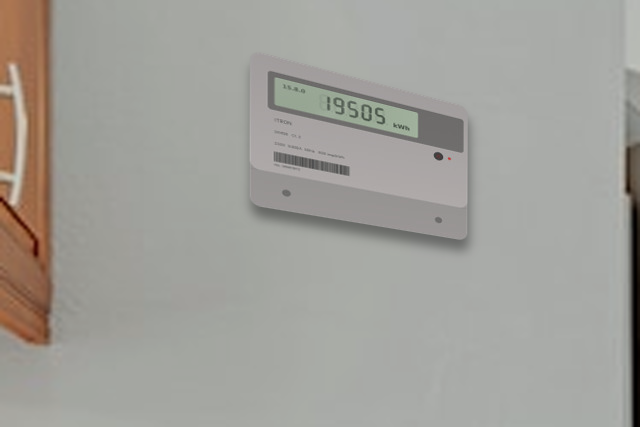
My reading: 19505 kWh
